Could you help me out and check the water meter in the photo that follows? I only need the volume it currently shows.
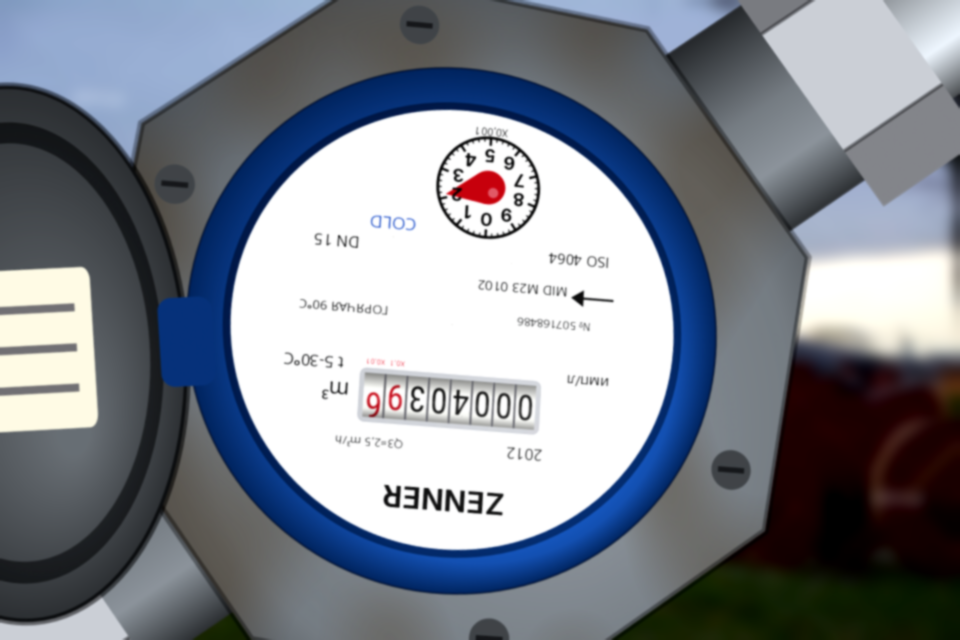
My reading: 403.962 m³
